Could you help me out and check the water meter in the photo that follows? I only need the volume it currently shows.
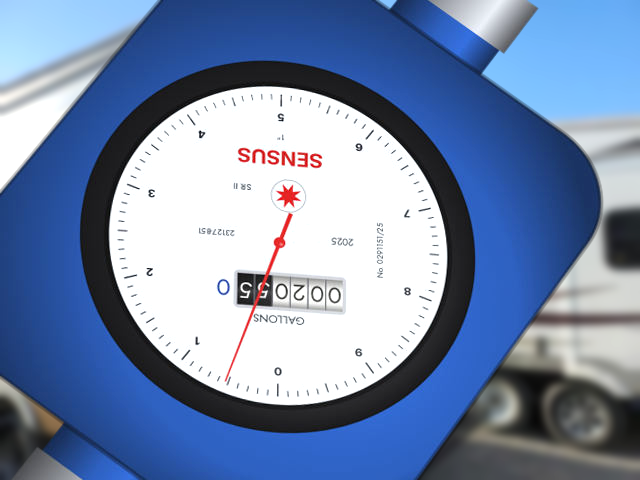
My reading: 20550.5 gal
